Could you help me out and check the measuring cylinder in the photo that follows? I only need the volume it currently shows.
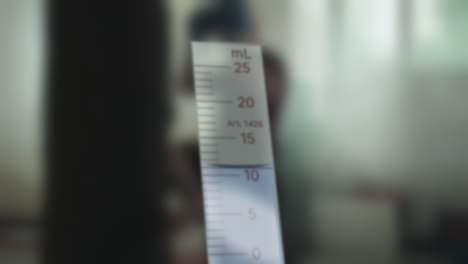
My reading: 11 mL
